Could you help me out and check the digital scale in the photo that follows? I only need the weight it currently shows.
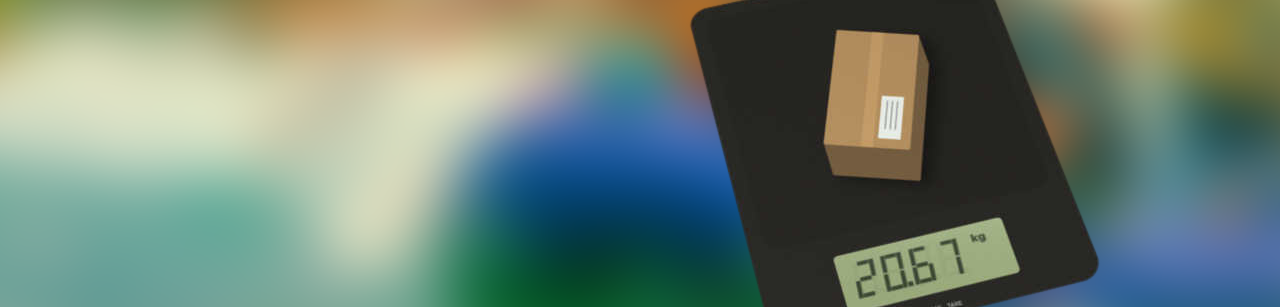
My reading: 20.67 kg
